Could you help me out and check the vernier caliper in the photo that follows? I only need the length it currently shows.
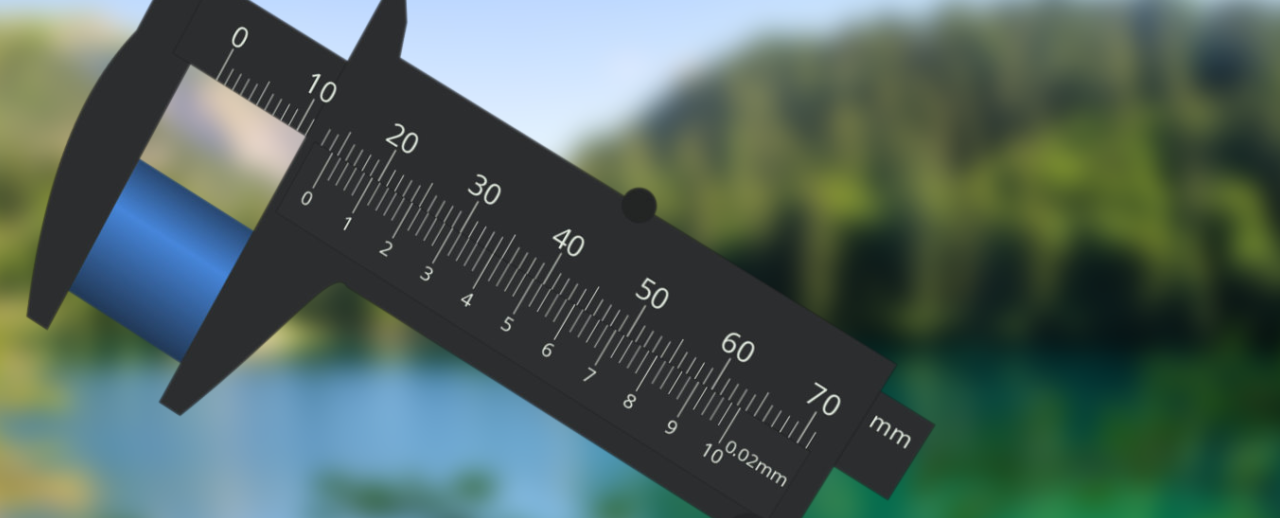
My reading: 14.4 mm
